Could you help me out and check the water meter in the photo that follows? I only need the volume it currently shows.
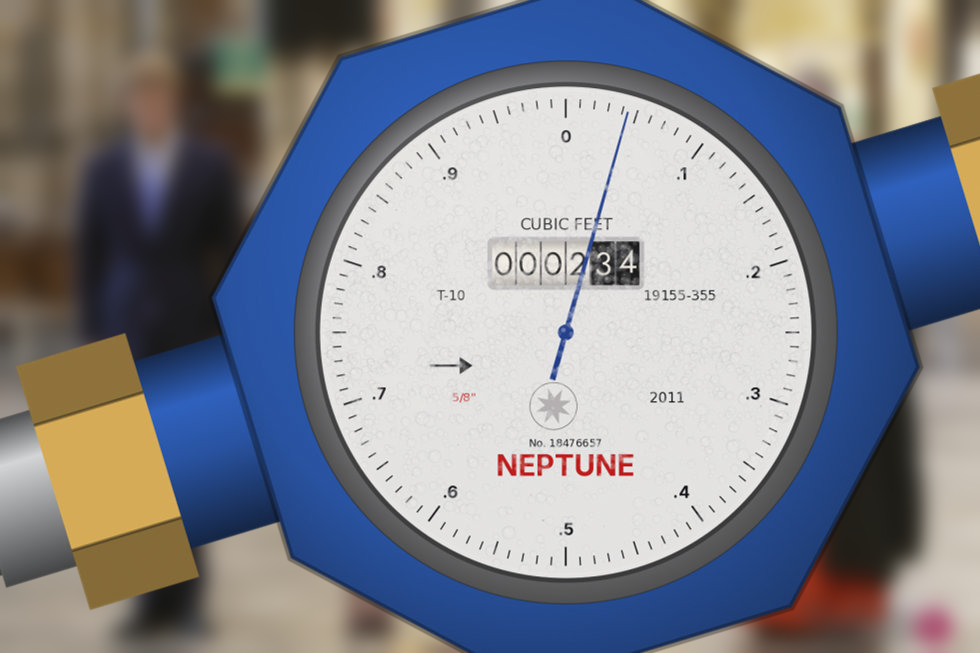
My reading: 234.04 ft³
